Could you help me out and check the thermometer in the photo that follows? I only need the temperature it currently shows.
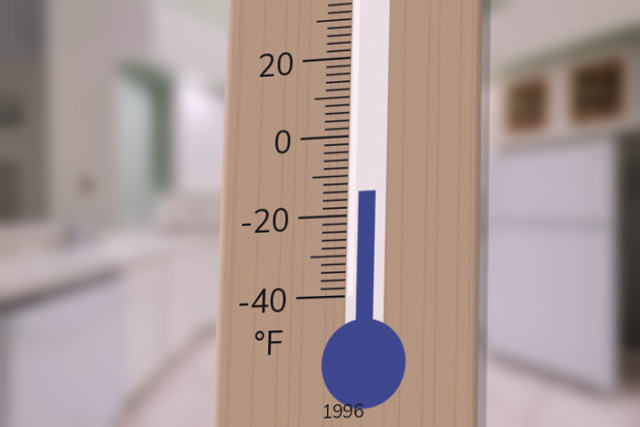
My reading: -14 °F
